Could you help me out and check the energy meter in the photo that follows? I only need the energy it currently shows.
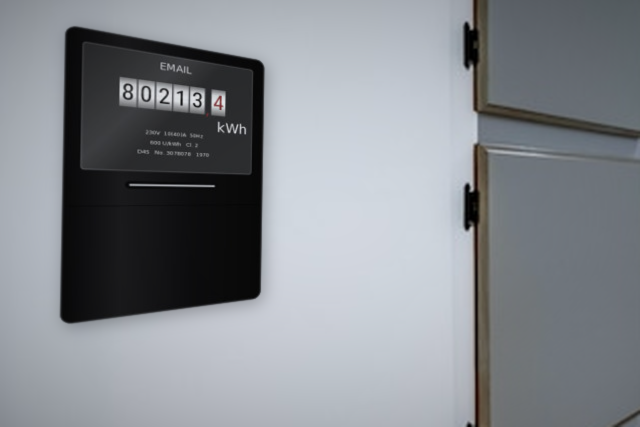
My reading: 80213.4 kWh
